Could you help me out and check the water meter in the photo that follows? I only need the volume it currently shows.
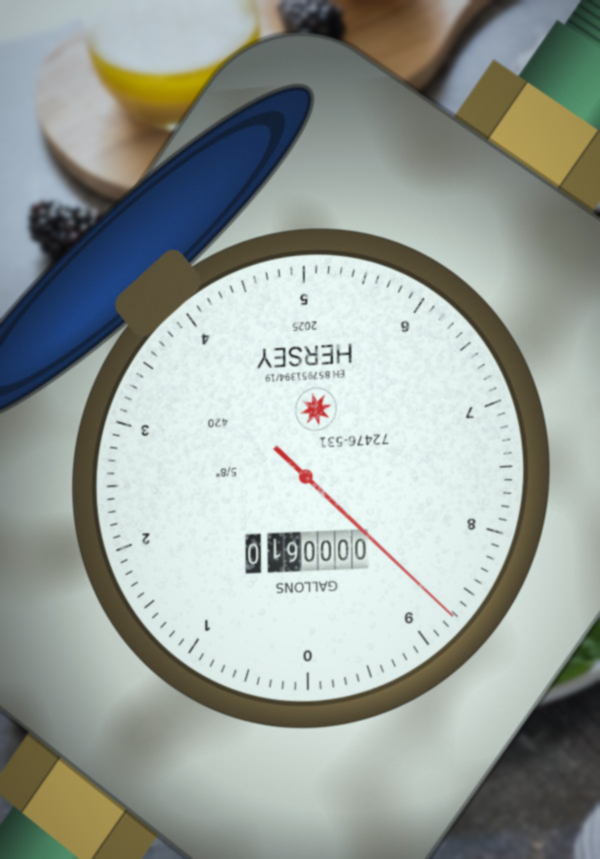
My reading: 608.7 gal
